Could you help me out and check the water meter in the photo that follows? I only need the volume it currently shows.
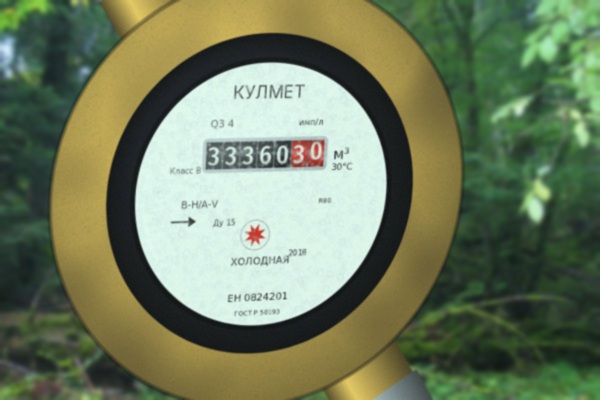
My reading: 33360.30 m³
